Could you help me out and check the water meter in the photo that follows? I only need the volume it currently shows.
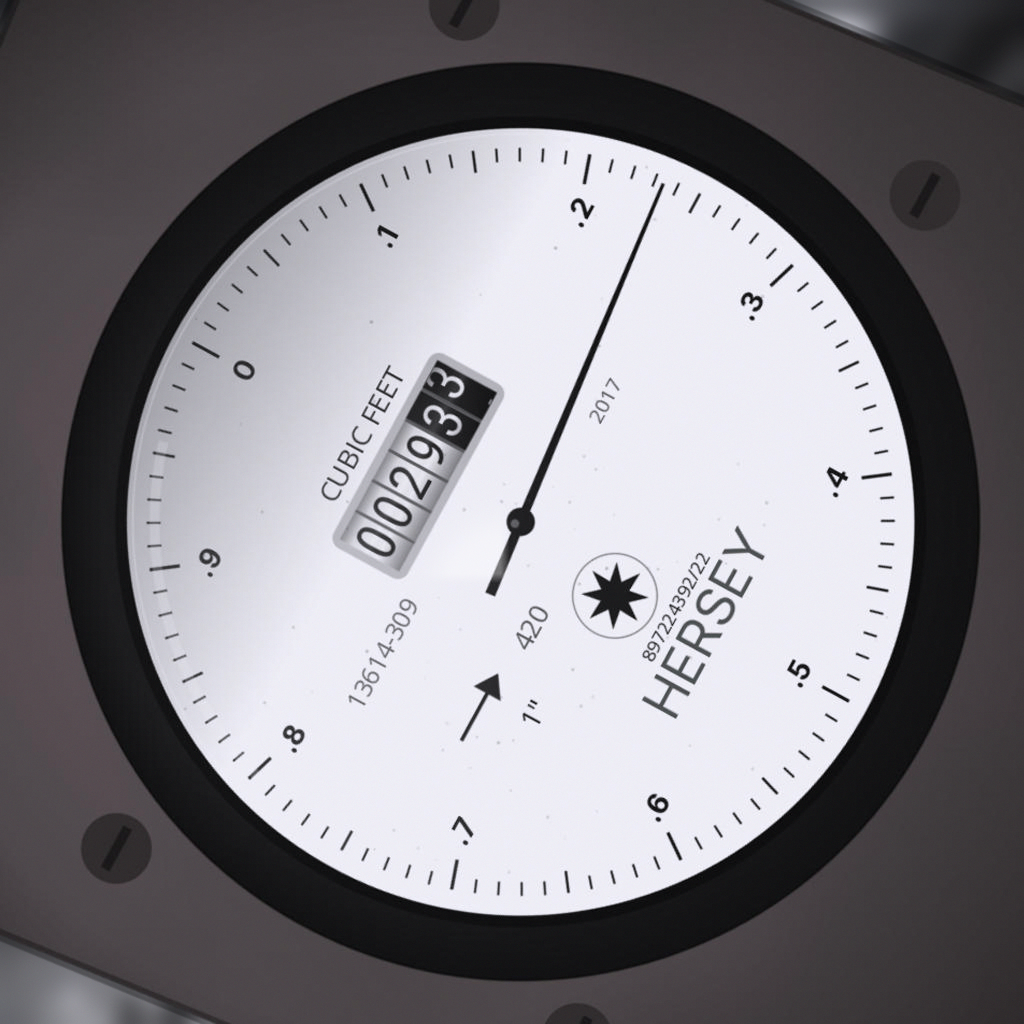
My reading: 2933.23 ft³
